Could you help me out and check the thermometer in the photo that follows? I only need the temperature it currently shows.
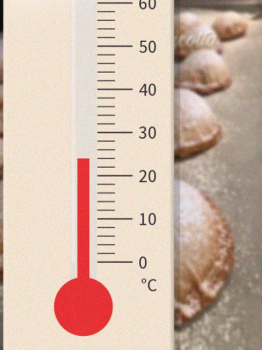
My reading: 24 °C
